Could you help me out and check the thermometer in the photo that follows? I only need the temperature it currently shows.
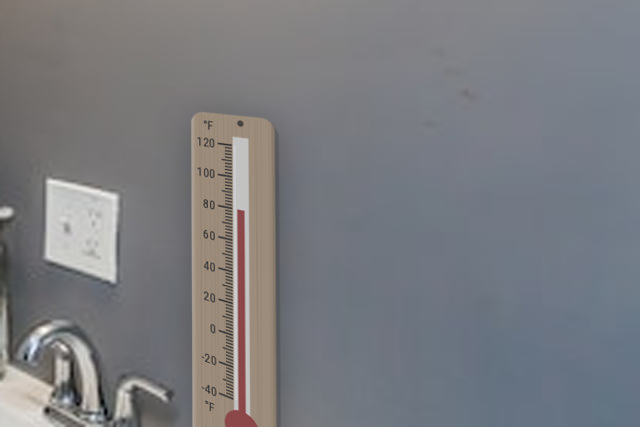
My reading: 80 °F
